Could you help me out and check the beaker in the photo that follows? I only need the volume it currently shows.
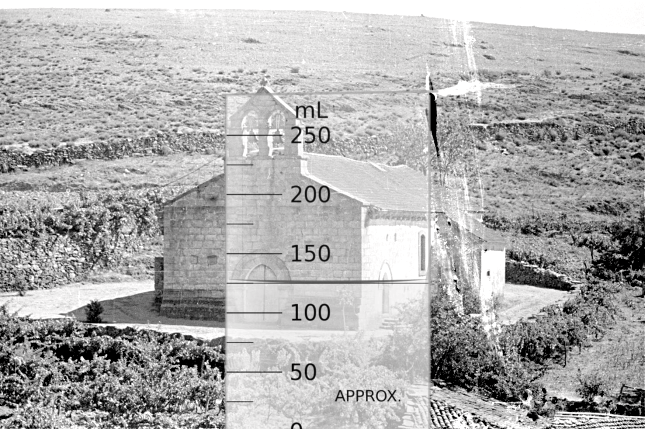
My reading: 125 mL
